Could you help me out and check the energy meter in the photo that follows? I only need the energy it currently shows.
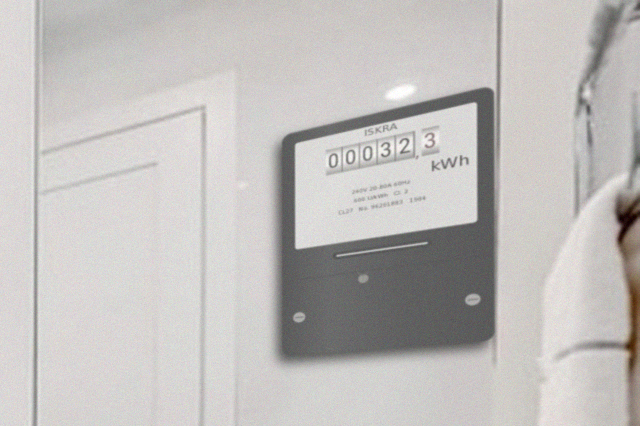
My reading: 32.3 kWh
